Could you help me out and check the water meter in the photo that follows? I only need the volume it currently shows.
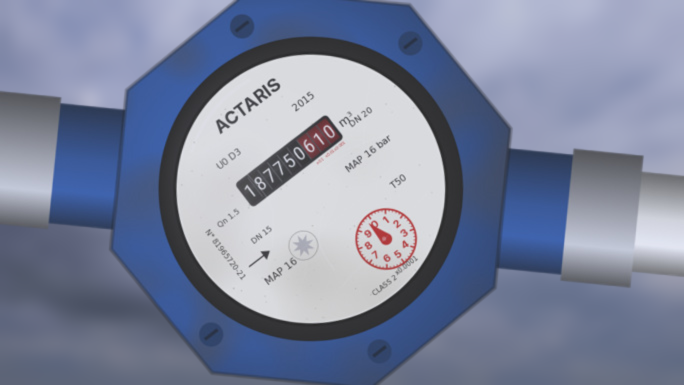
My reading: 187750.6099 m³
